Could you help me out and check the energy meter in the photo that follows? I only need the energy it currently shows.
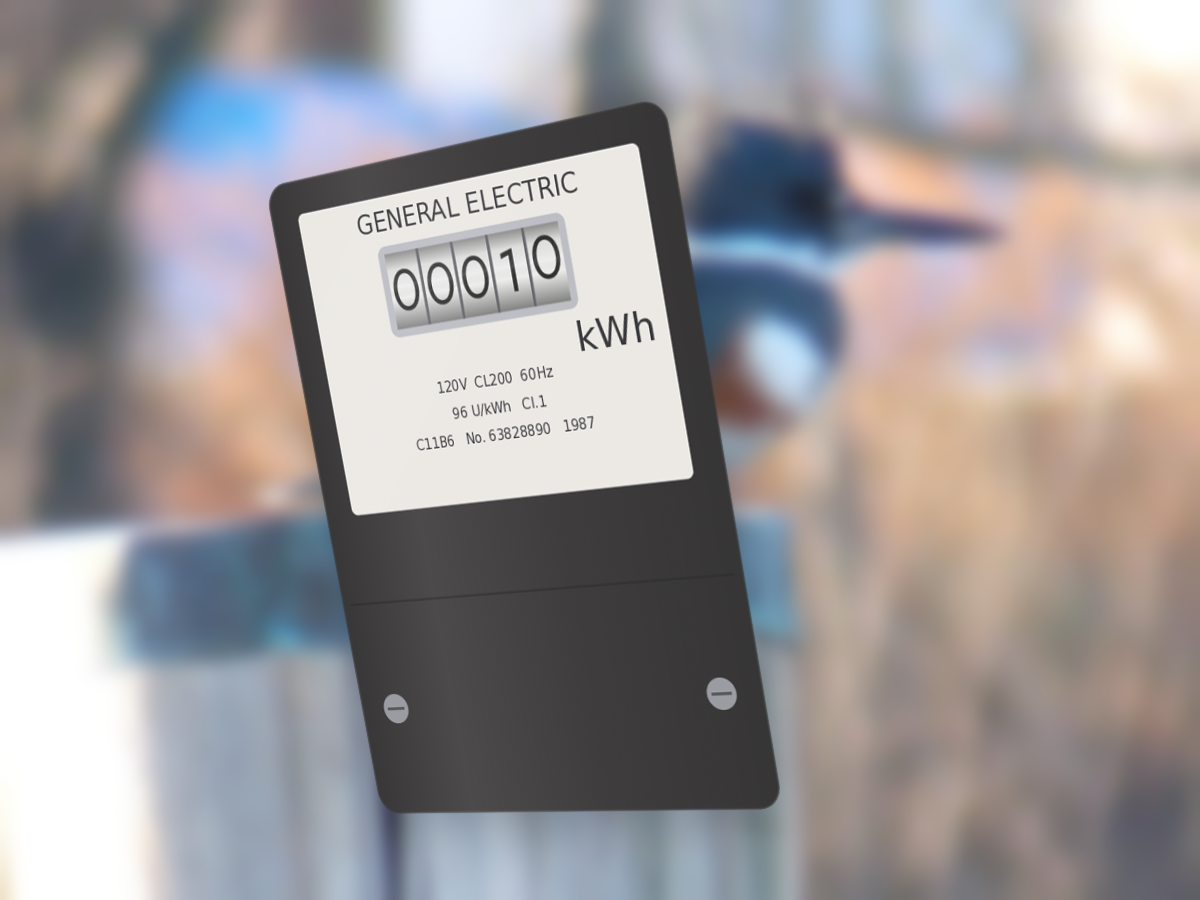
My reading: 10 kWh
